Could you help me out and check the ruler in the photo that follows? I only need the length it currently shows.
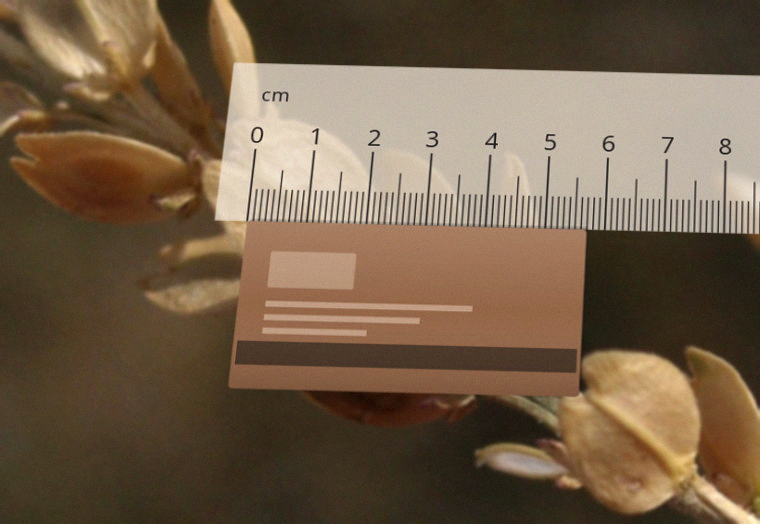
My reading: 5.7 cm
